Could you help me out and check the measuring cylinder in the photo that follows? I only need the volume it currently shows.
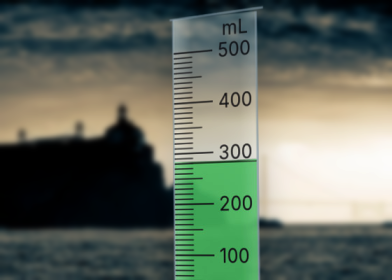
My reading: 280 mL
